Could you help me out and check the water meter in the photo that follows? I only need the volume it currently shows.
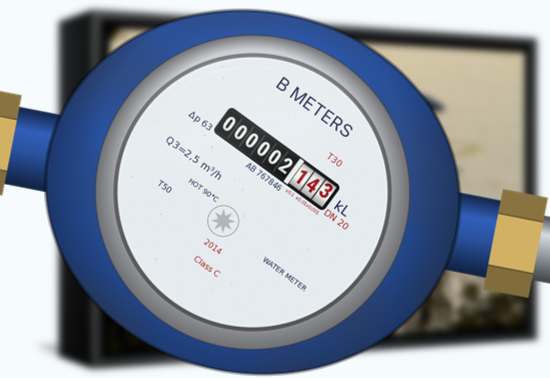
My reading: 2.143 kL
